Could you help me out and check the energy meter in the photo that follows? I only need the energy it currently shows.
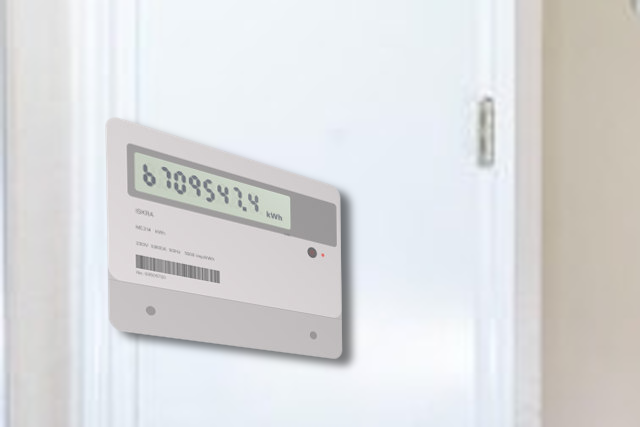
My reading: 6709547.4 kWh
